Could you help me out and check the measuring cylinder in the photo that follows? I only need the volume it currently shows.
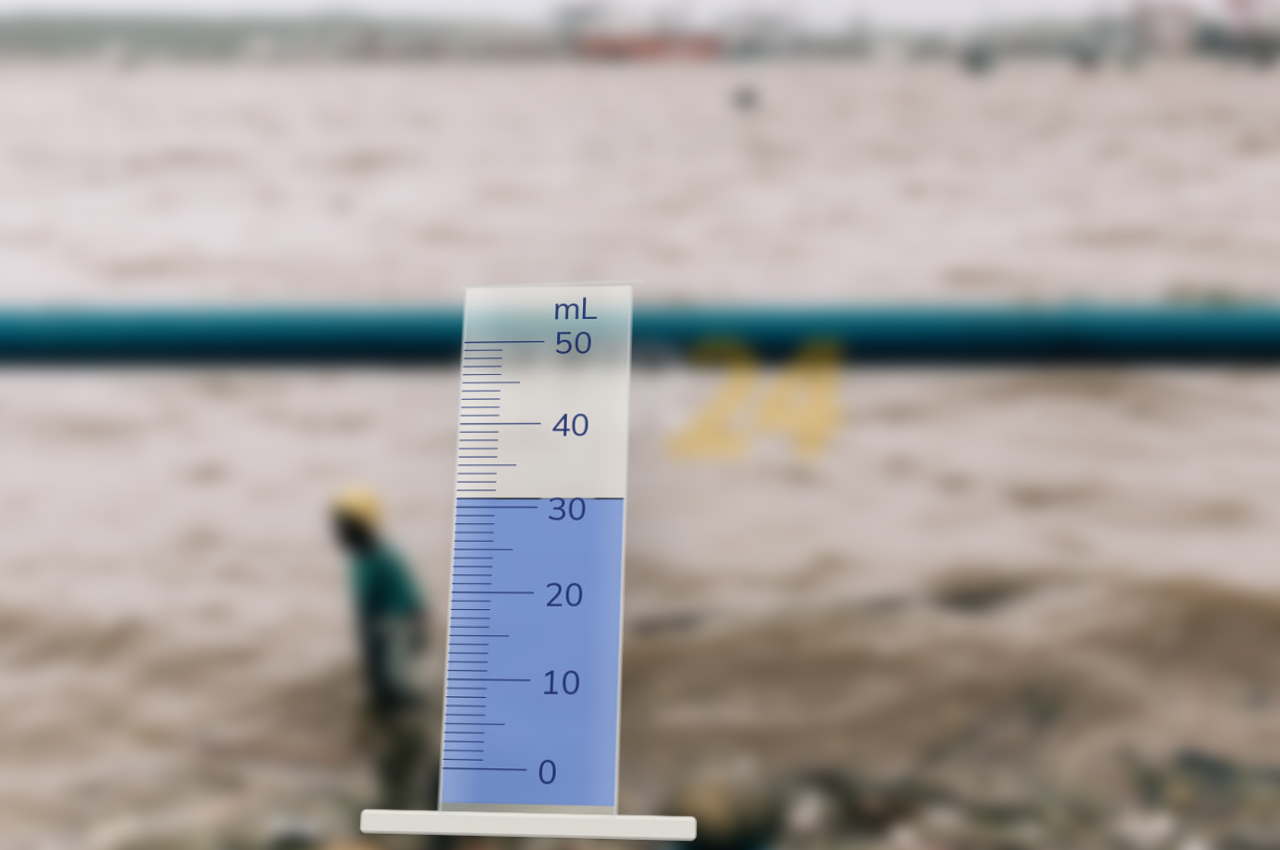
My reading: 31 mL
